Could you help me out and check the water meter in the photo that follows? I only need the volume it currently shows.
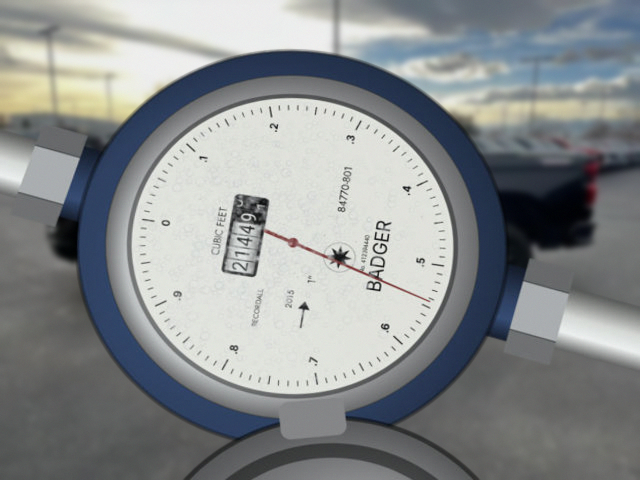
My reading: 214490.54 ft³
